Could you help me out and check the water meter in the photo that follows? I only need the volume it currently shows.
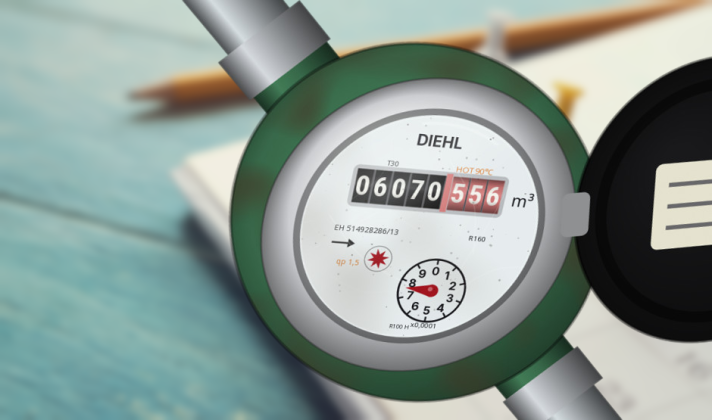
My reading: 6070.5567 m³
